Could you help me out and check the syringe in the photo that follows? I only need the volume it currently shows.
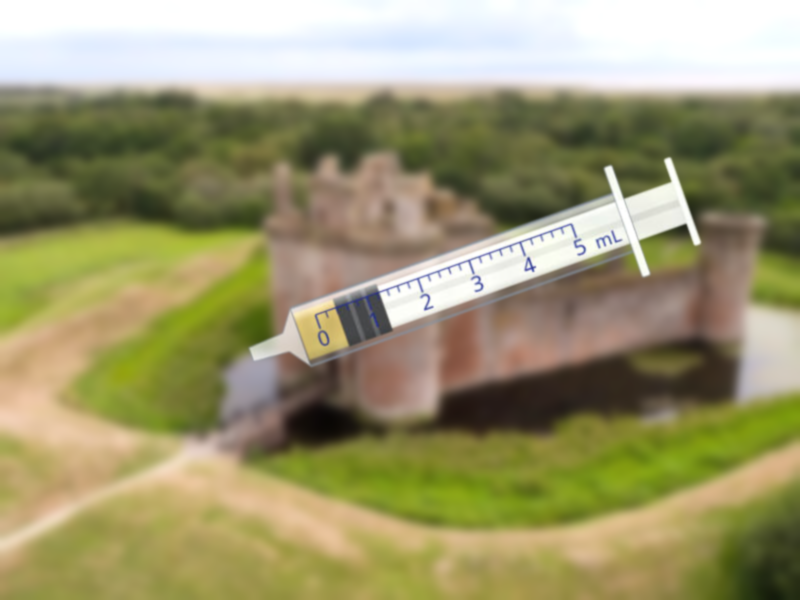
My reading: 0.4 mL
